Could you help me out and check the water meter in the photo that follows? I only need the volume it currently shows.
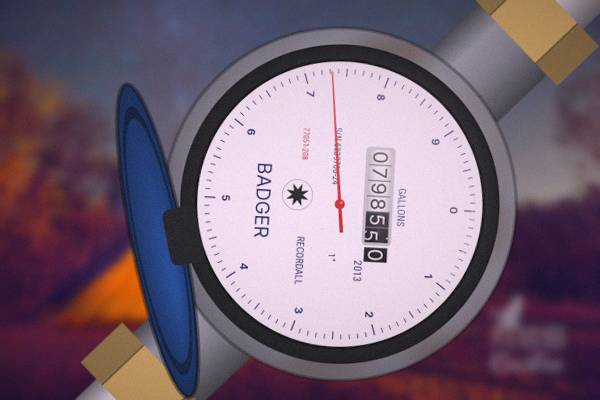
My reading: 798547.3 gal
